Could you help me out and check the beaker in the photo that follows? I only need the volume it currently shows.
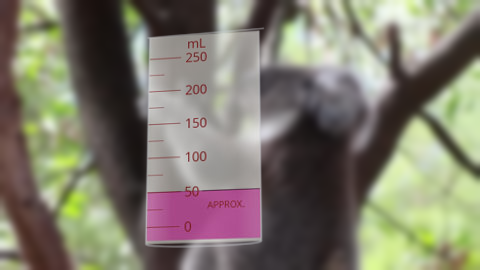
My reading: 50 mL
